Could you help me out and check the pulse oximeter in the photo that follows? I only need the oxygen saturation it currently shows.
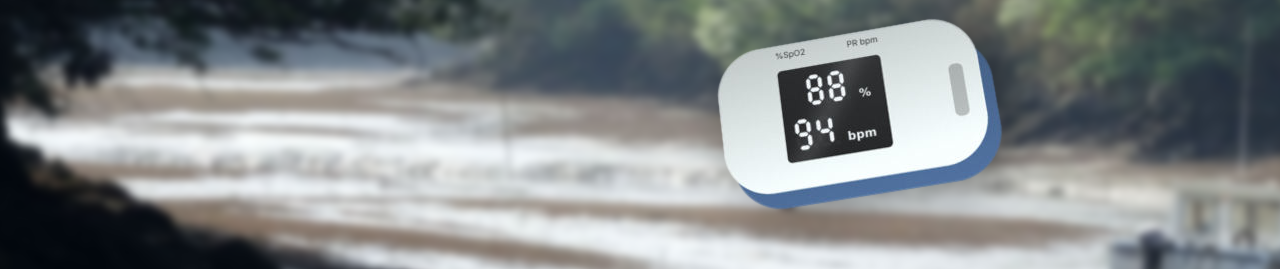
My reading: 88 %
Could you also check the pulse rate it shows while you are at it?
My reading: 94 bpm
